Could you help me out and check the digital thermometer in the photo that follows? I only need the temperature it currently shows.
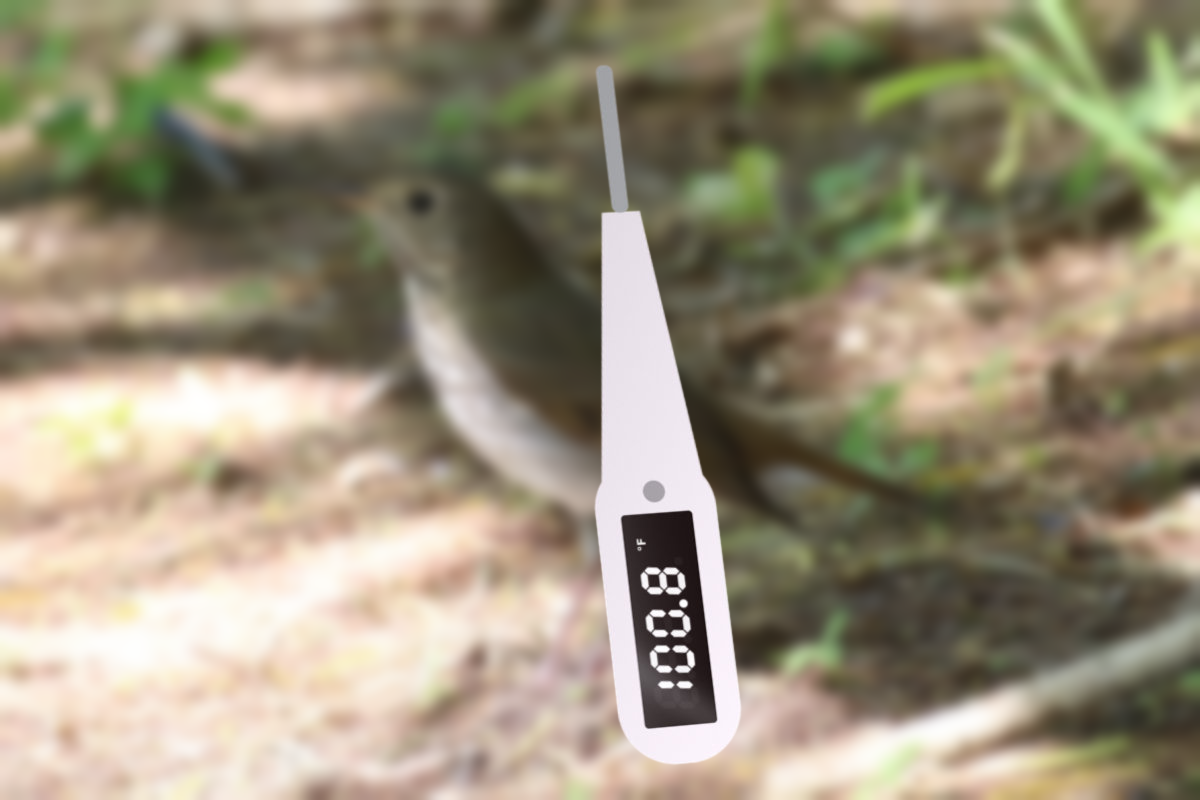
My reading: 100.8 °F
